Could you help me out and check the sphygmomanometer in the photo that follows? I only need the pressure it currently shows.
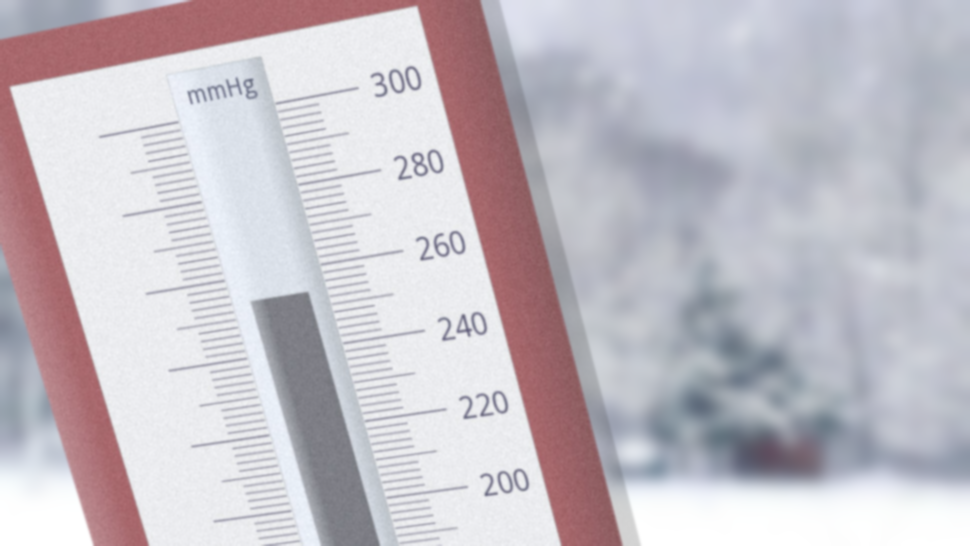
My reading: 254 mmHg
